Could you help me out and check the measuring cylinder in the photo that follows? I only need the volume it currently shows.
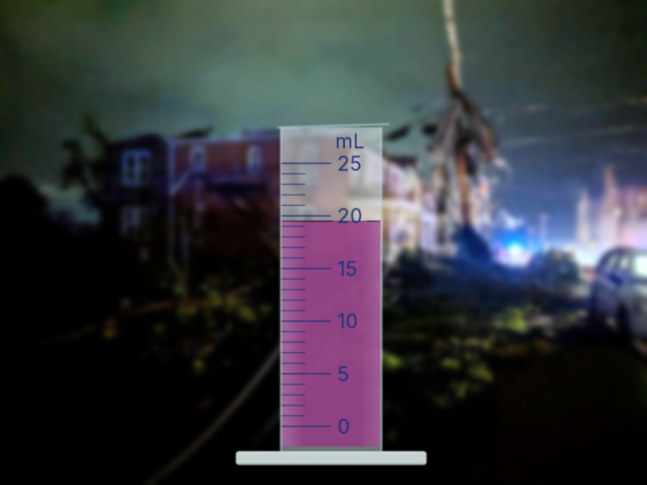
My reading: 19.5 mL
